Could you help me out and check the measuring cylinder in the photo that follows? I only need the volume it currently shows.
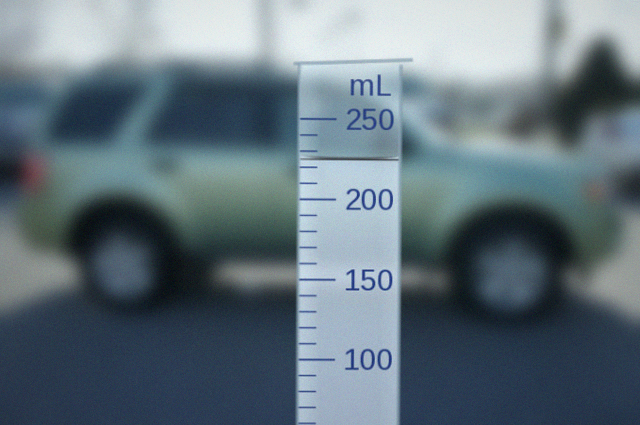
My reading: 225 mL
